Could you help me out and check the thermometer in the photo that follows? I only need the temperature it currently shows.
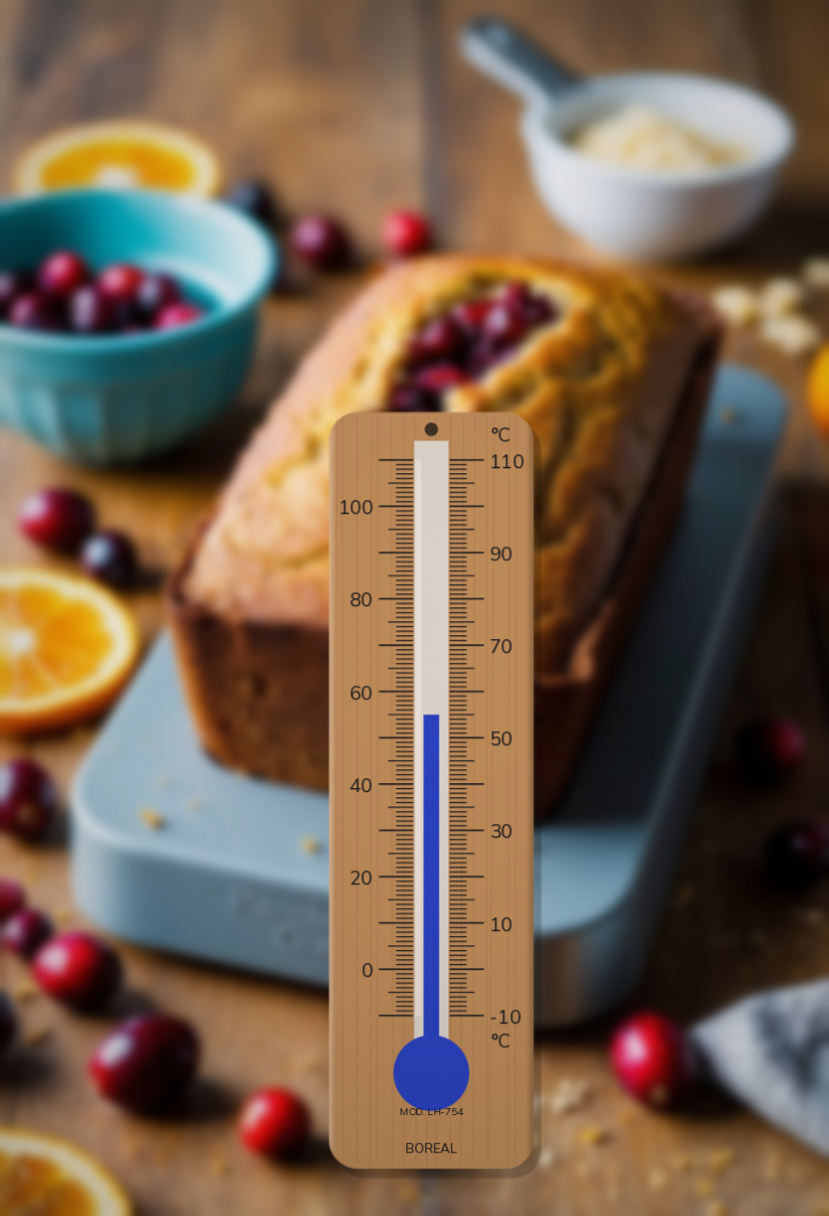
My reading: 55 °C
